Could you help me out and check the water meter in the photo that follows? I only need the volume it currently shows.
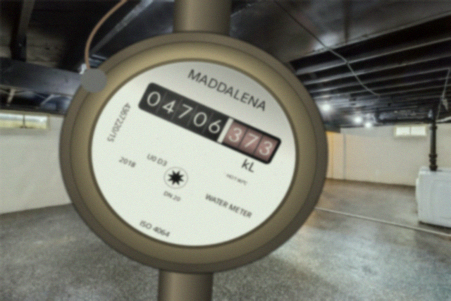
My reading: 4706.373 kL
